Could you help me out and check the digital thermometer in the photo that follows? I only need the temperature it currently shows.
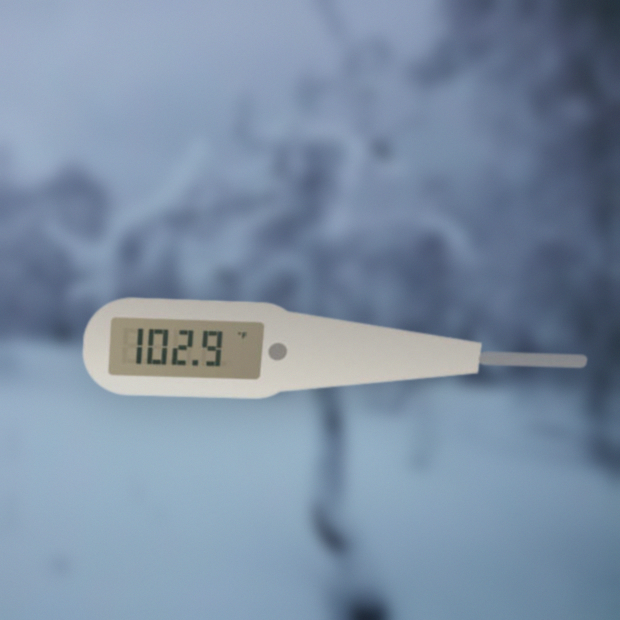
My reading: 102.9 °F
